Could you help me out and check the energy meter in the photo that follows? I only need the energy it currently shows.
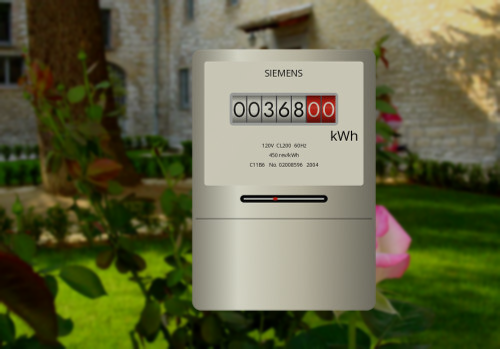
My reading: 368.00 kWh
